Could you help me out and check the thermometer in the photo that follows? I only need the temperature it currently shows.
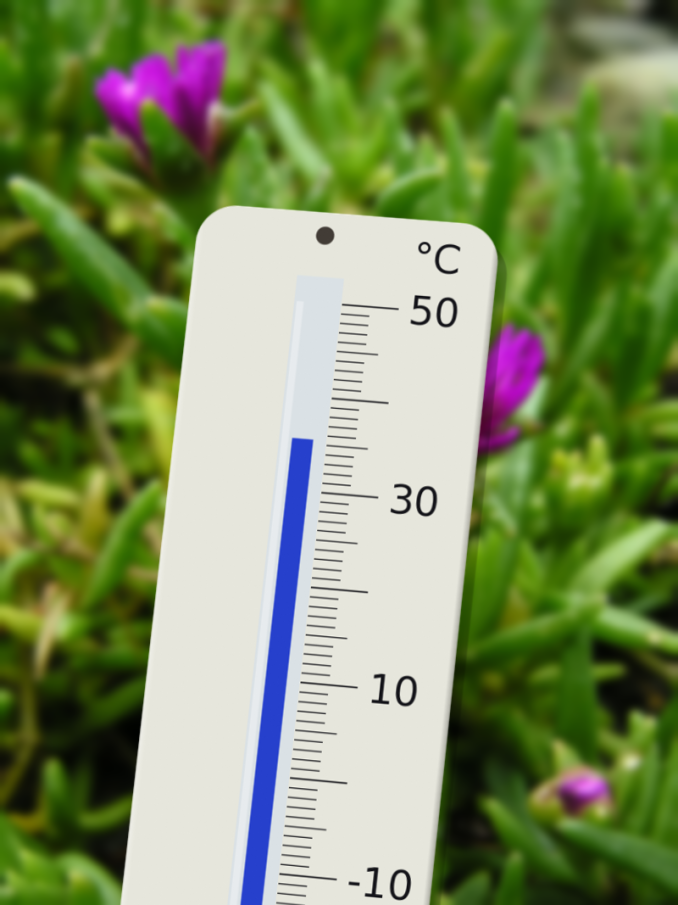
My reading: 35.5 °C
